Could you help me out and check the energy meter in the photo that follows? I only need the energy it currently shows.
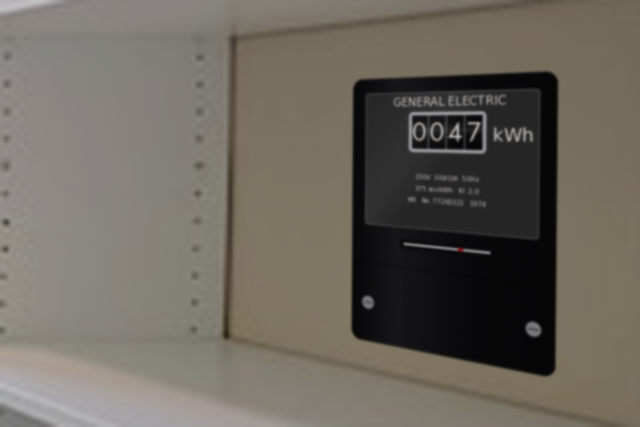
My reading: 47 kWh
